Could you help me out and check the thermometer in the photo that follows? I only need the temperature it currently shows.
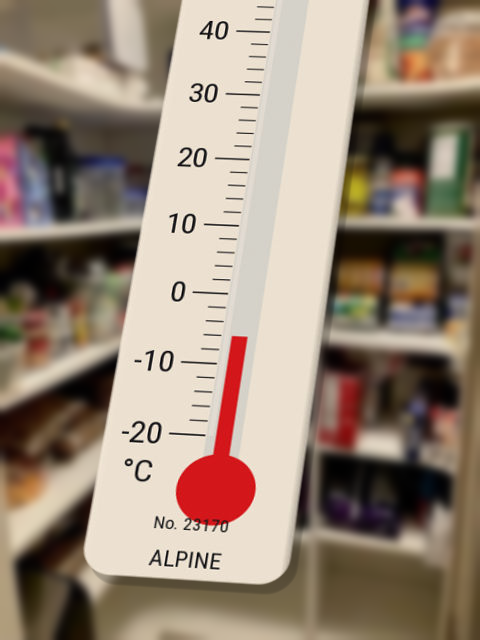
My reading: -6 °C
